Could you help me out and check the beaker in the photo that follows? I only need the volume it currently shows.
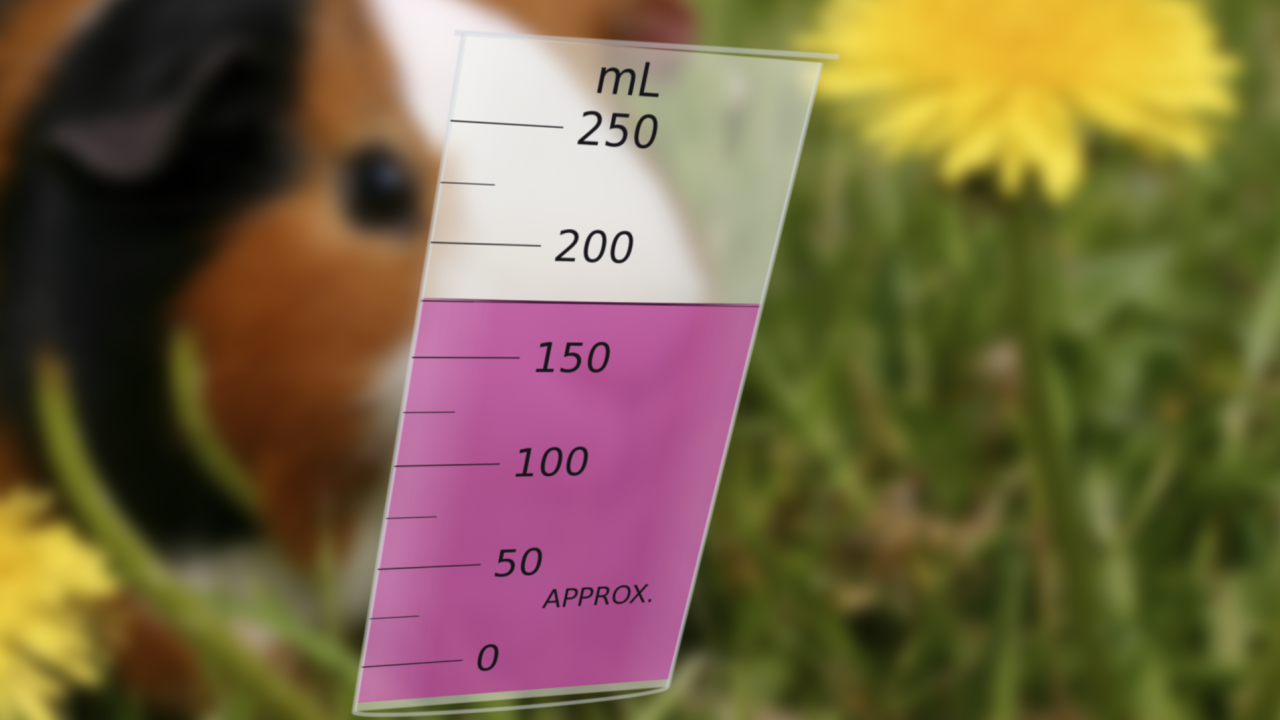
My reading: 175 mL
